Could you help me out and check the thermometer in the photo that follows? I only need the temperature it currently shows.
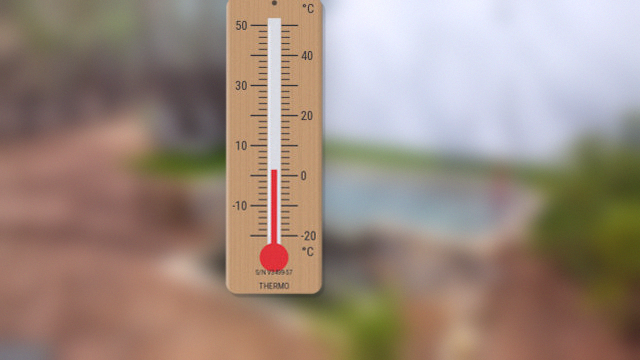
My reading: 2 °C
